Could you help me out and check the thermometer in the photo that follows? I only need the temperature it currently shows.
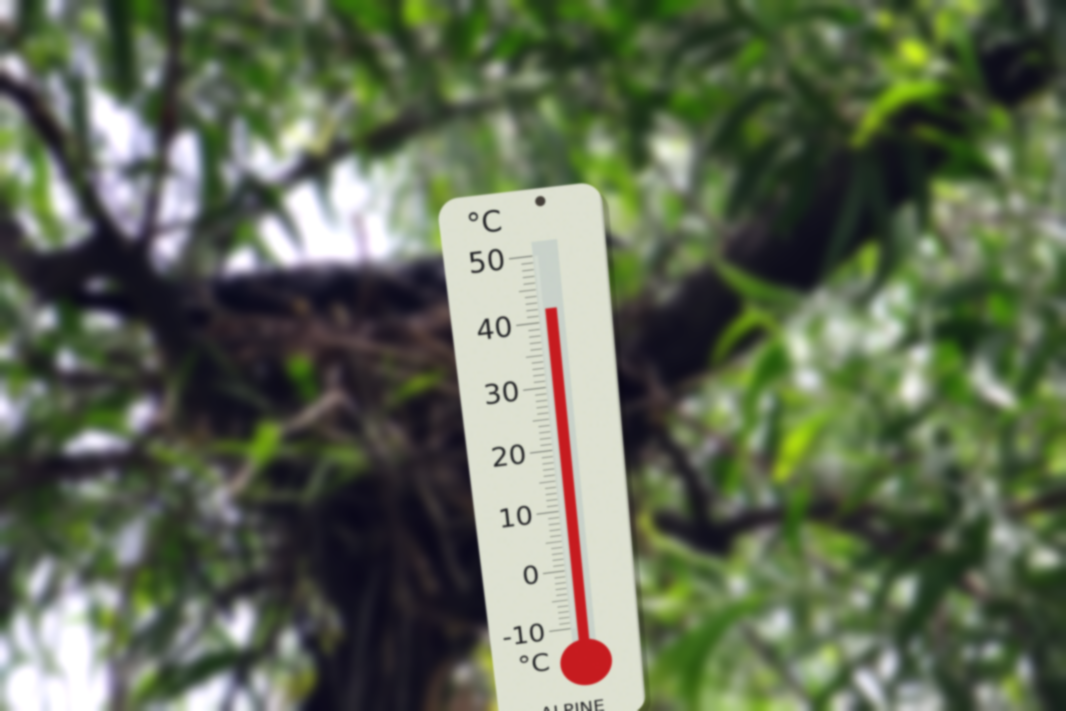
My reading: 42 °C
